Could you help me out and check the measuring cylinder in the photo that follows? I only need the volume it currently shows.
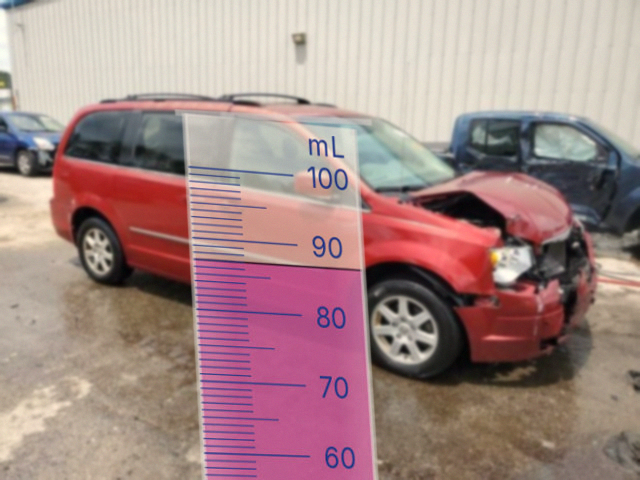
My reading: 87 mL
